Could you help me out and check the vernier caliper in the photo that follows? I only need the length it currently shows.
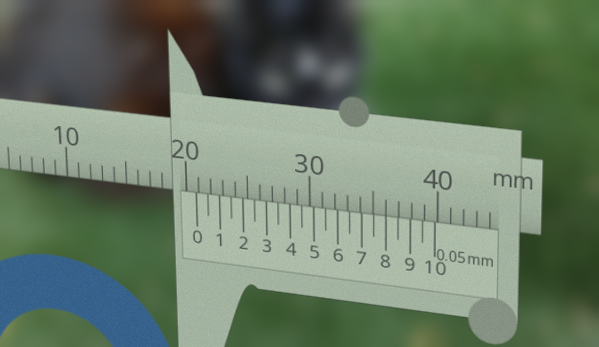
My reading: 20.8 mm
